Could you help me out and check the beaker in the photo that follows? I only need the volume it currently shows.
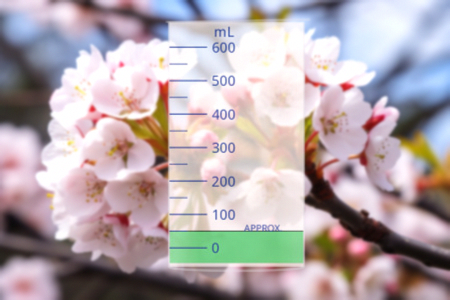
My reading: 50 mL
